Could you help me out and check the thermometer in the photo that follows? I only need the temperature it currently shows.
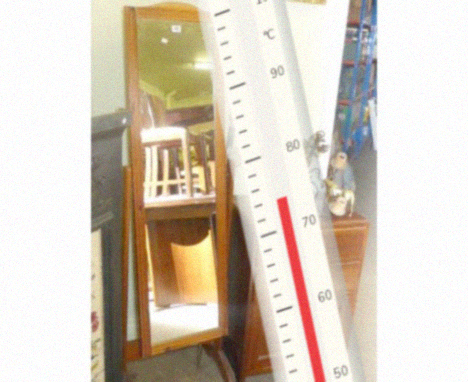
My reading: 74 °C
